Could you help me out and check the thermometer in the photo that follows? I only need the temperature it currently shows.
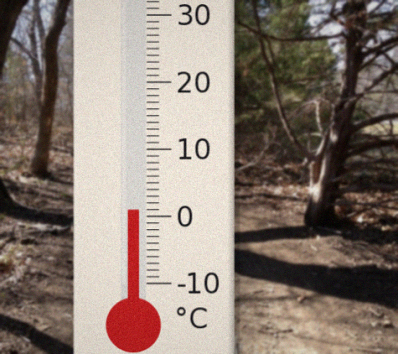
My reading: 1 °C
